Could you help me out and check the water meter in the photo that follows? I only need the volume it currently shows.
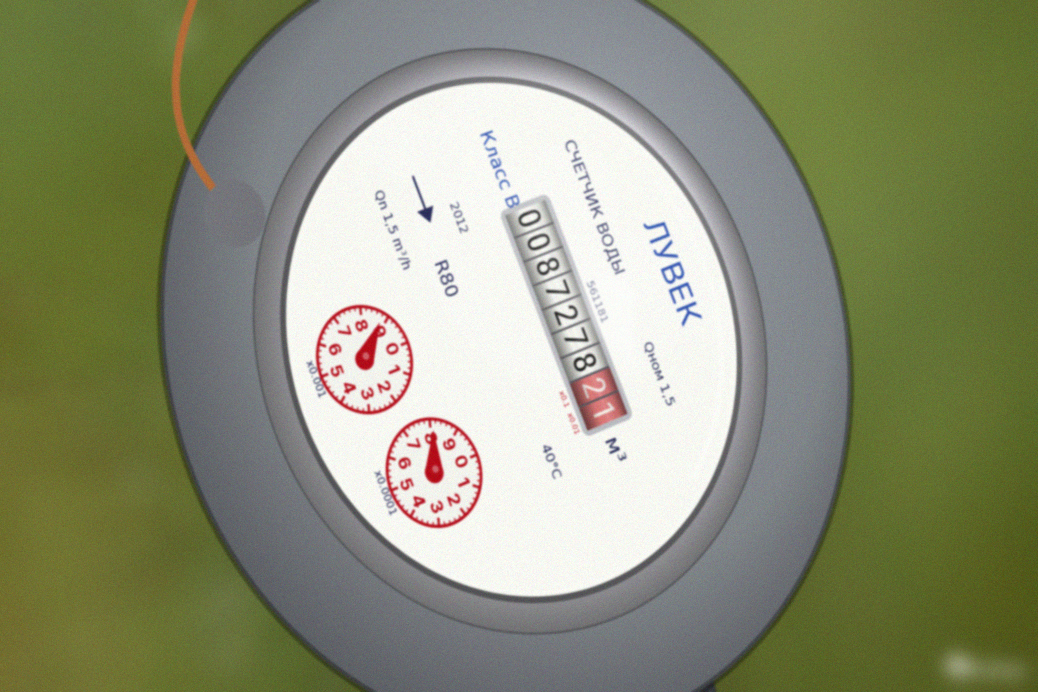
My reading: 87278.2188 m³
